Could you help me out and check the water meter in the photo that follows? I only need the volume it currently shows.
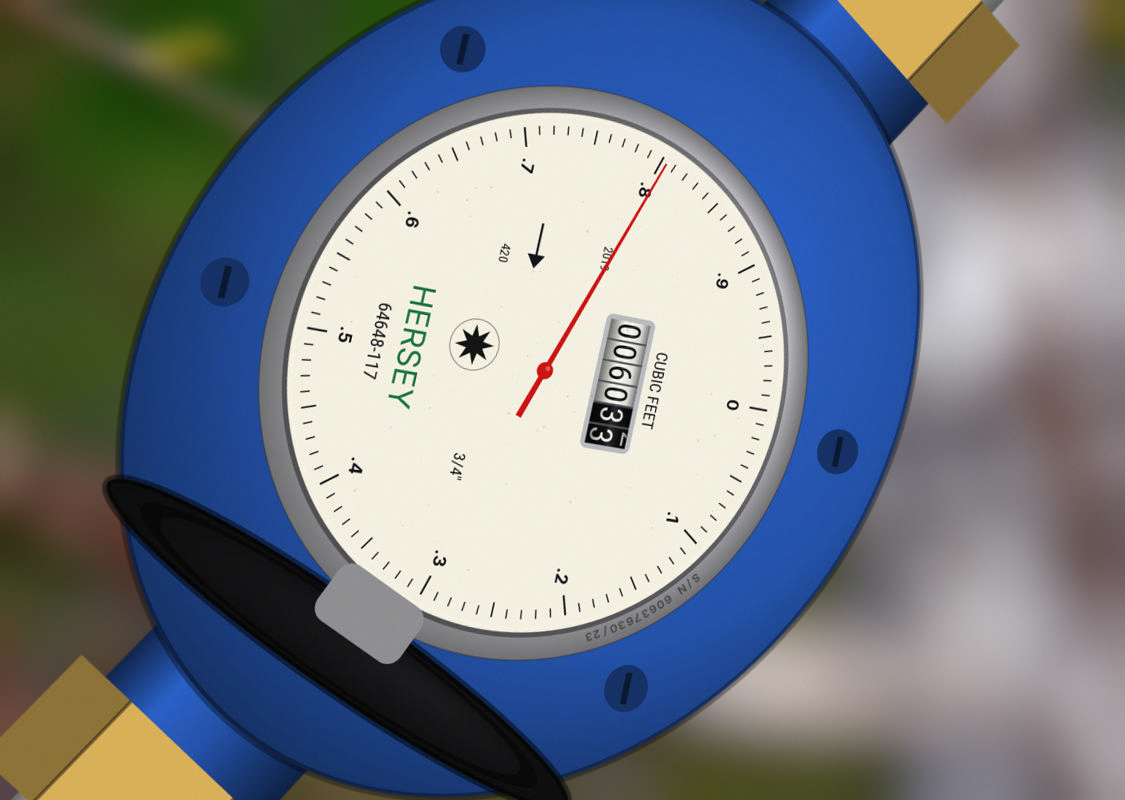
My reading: 6032.80 ft³
